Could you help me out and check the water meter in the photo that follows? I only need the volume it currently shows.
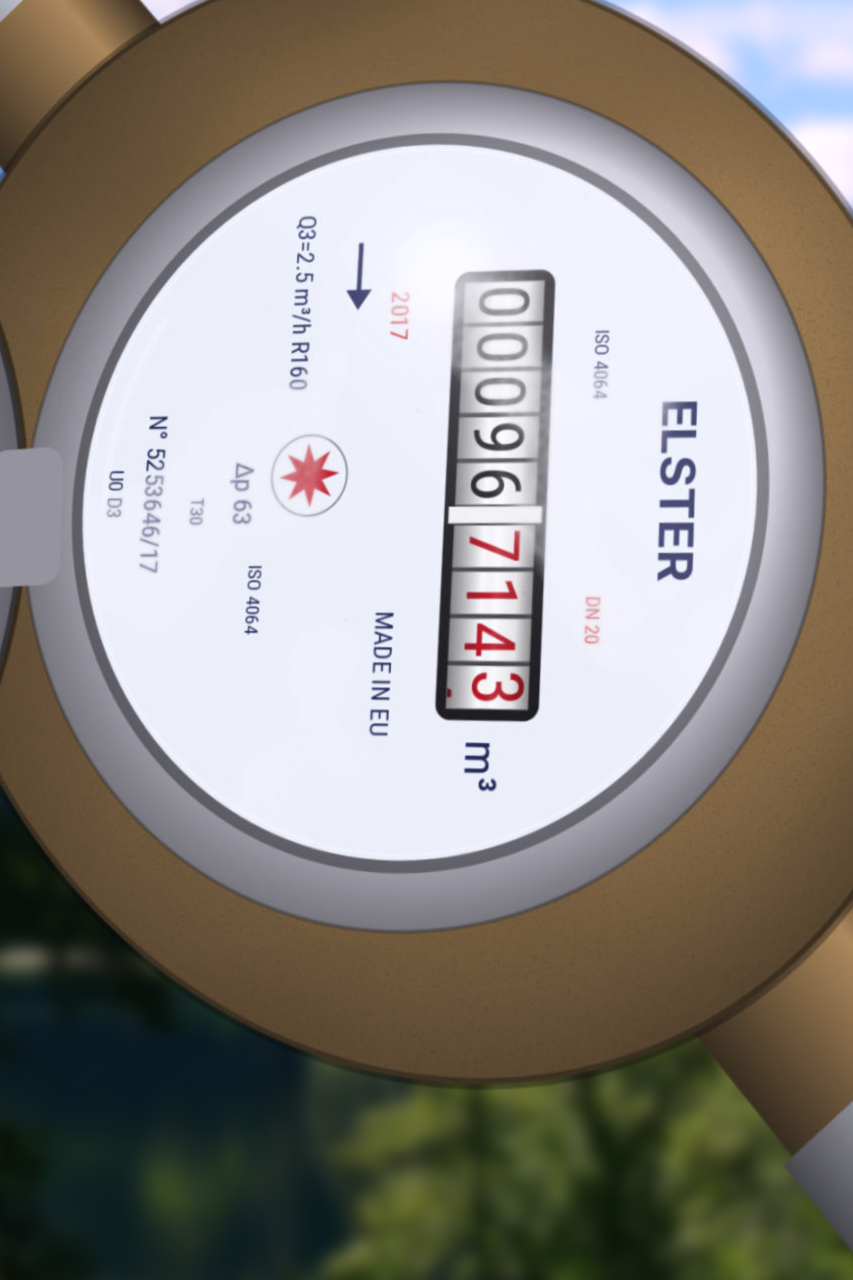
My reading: 96.7143 m³
